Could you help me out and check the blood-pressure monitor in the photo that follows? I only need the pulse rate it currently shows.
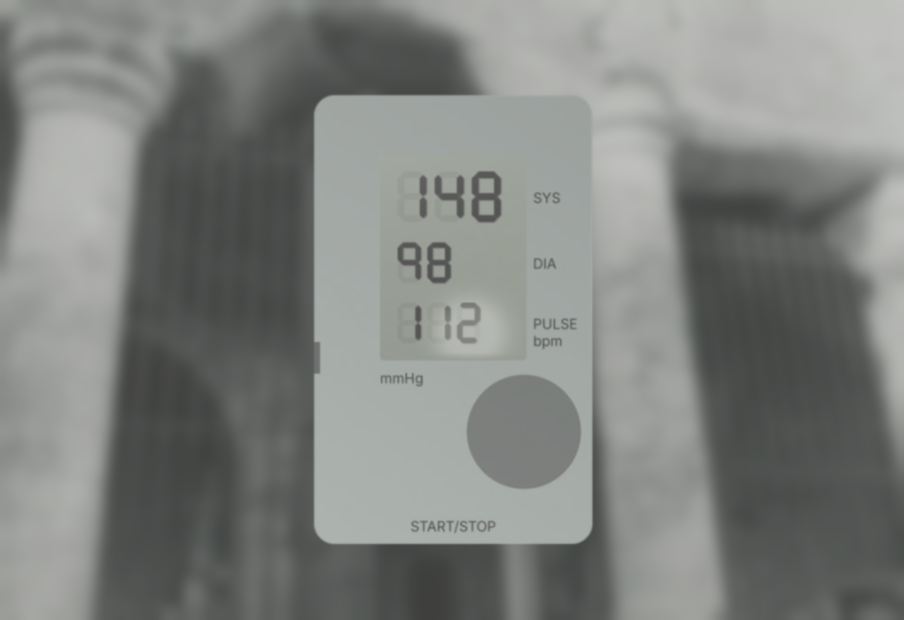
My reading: 112 bpm
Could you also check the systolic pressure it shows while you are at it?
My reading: 148 mmHg
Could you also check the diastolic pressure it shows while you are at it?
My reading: 98 mmHg
